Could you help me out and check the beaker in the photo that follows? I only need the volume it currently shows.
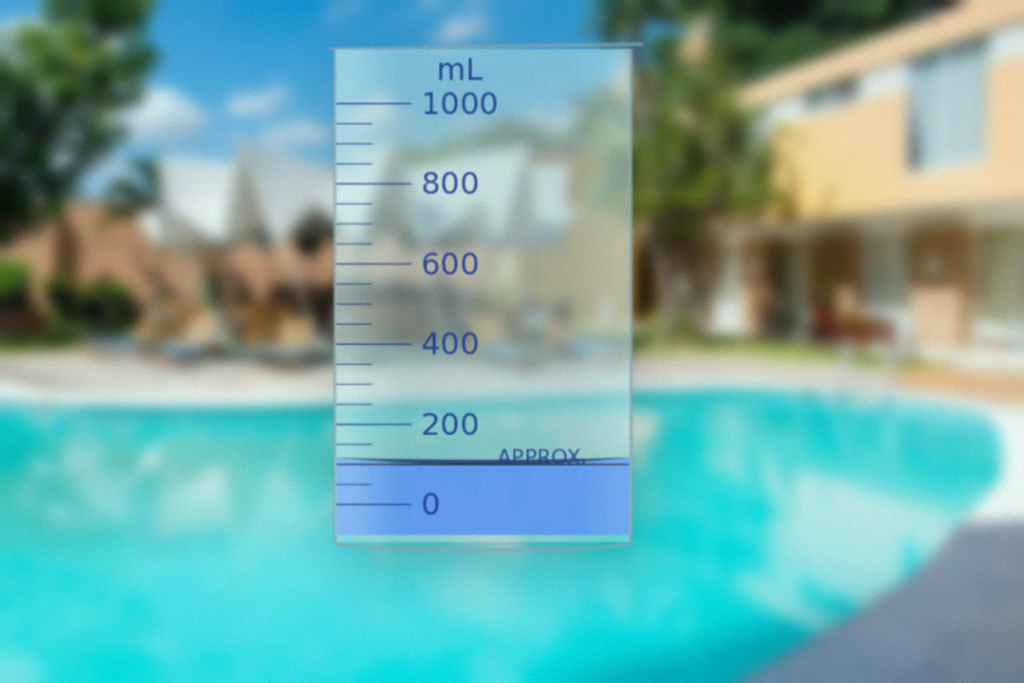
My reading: 100 mL
